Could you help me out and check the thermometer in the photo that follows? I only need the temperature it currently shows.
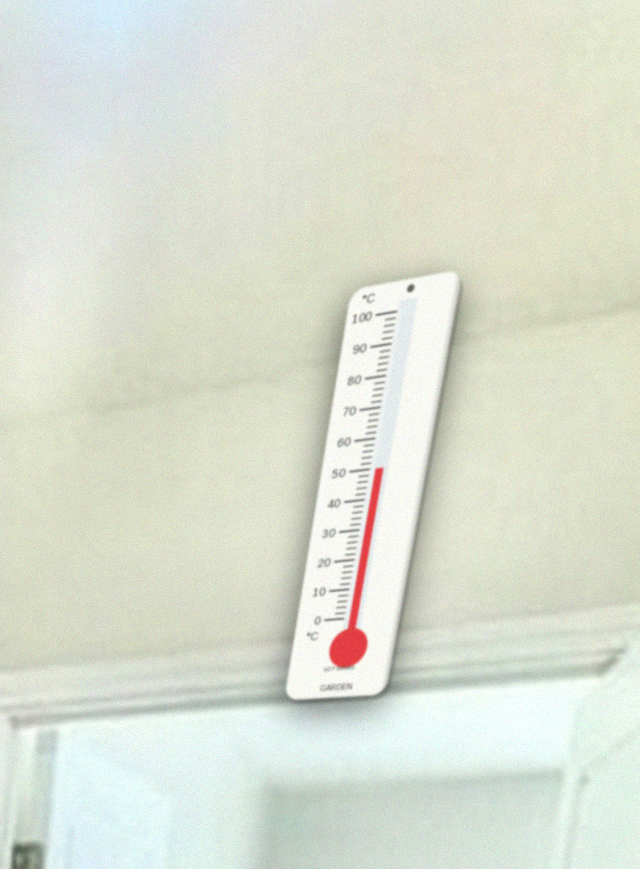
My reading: 50 °C
